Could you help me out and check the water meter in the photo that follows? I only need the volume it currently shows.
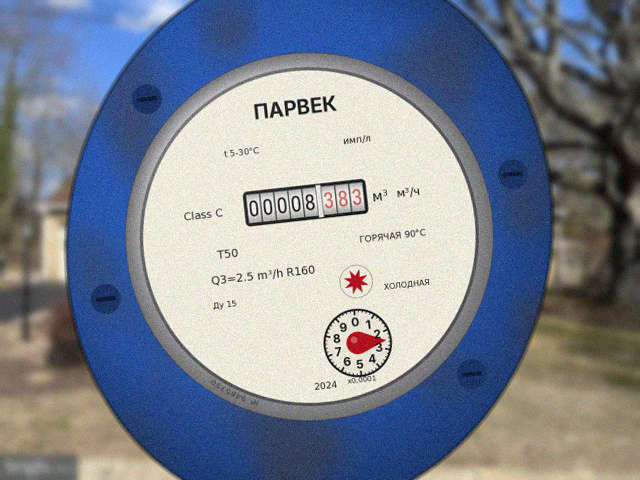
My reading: 8.3832 m³
